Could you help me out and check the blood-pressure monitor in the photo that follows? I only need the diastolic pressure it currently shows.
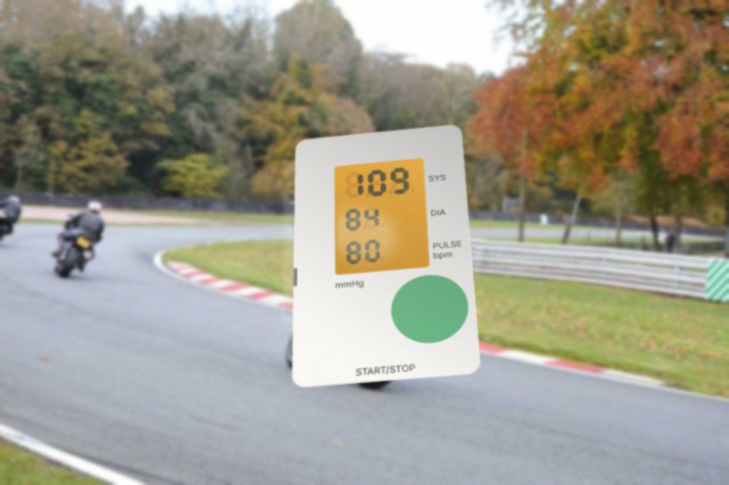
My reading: 84 mmHg
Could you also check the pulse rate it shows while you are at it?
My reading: 80 bpm
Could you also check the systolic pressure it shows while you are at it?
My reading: 109 mmHg
